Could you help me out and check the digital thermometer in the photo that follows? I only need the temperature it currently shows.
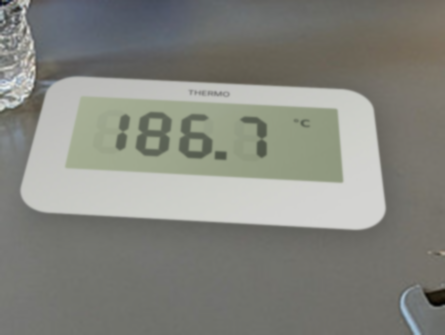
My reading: 186.7 °C
